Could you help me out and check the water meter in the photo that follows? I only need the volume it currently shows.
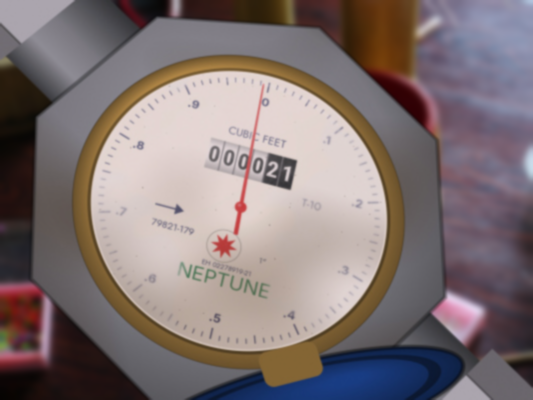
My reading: 20.99 ft³
